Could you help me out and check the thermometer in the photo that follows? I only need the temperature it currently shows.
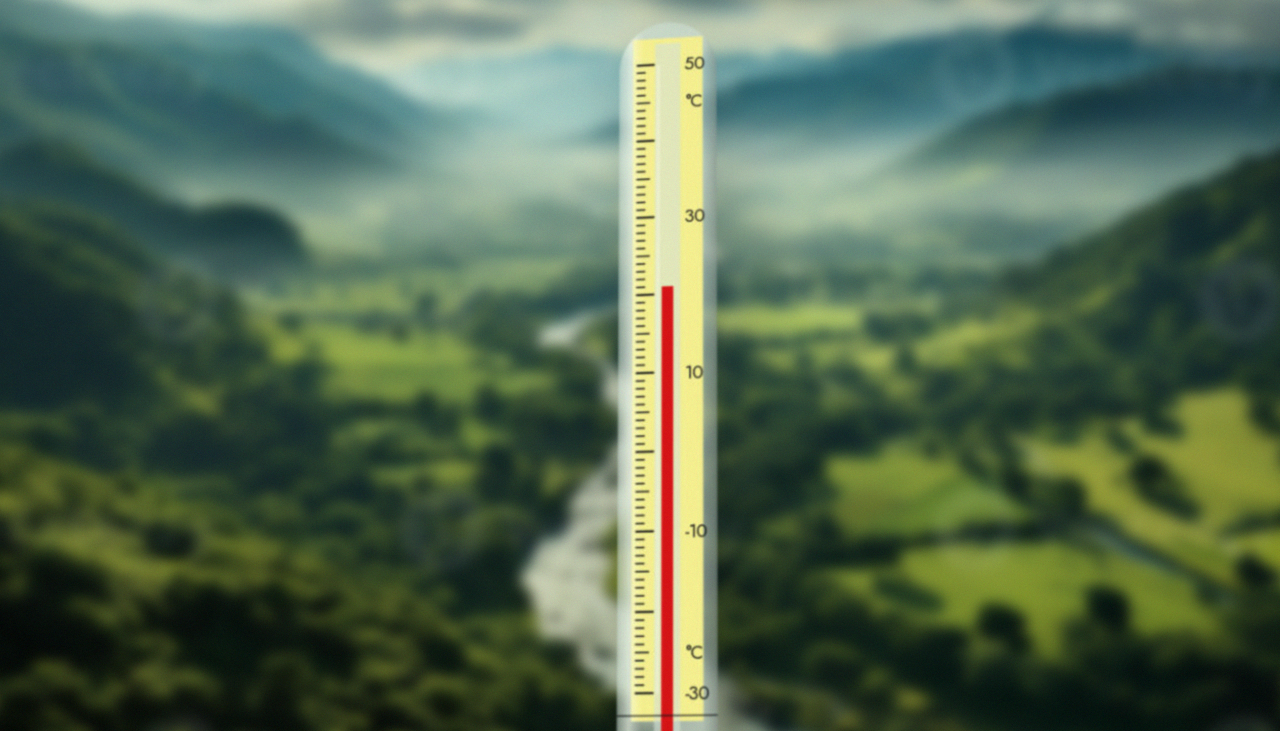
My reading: 21 °C
